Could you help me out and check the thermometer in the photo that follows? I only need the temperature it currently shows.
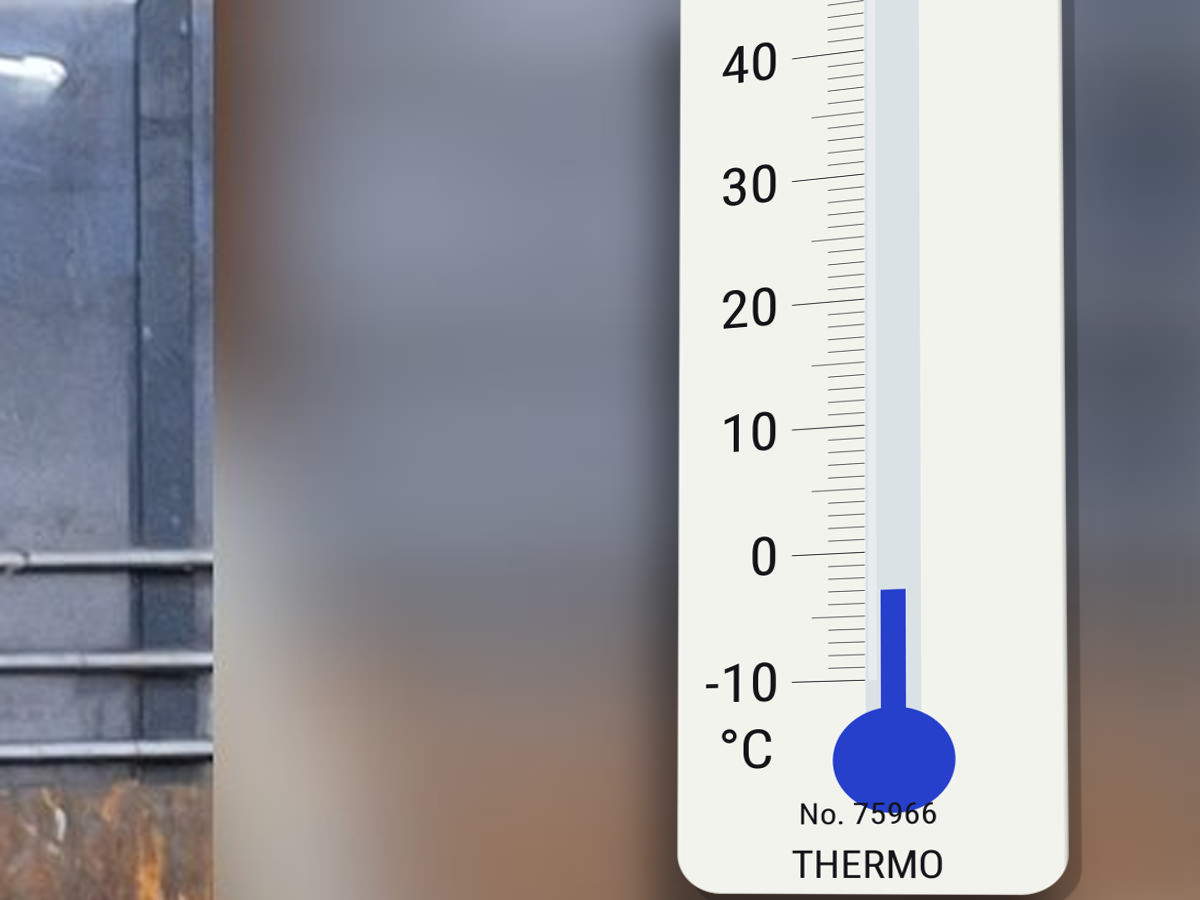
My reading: -3 °C
